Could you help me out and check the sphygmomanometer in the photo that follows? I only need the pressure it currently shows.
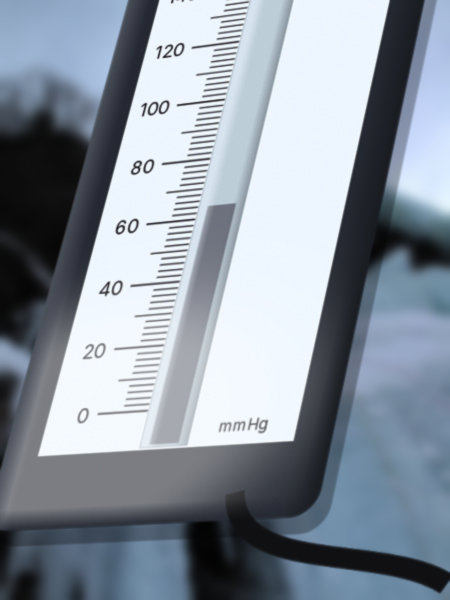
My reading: 64 mmHg
